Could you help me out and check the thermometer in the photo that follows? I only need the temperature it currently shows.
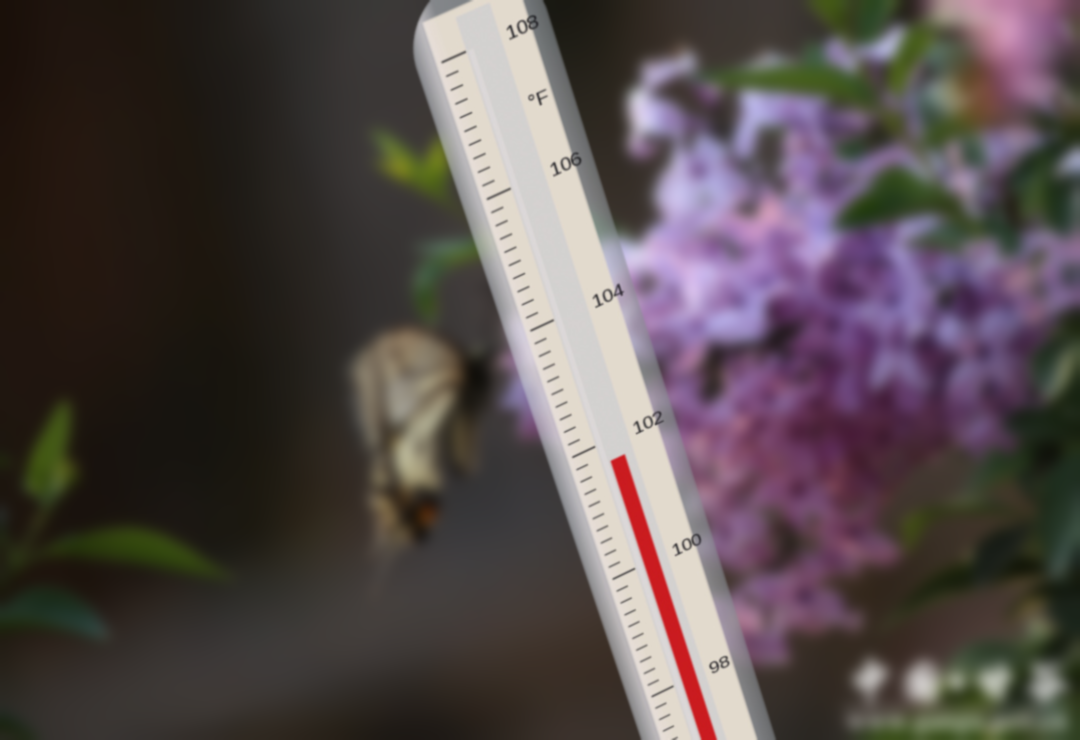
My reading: 101.7 °F
